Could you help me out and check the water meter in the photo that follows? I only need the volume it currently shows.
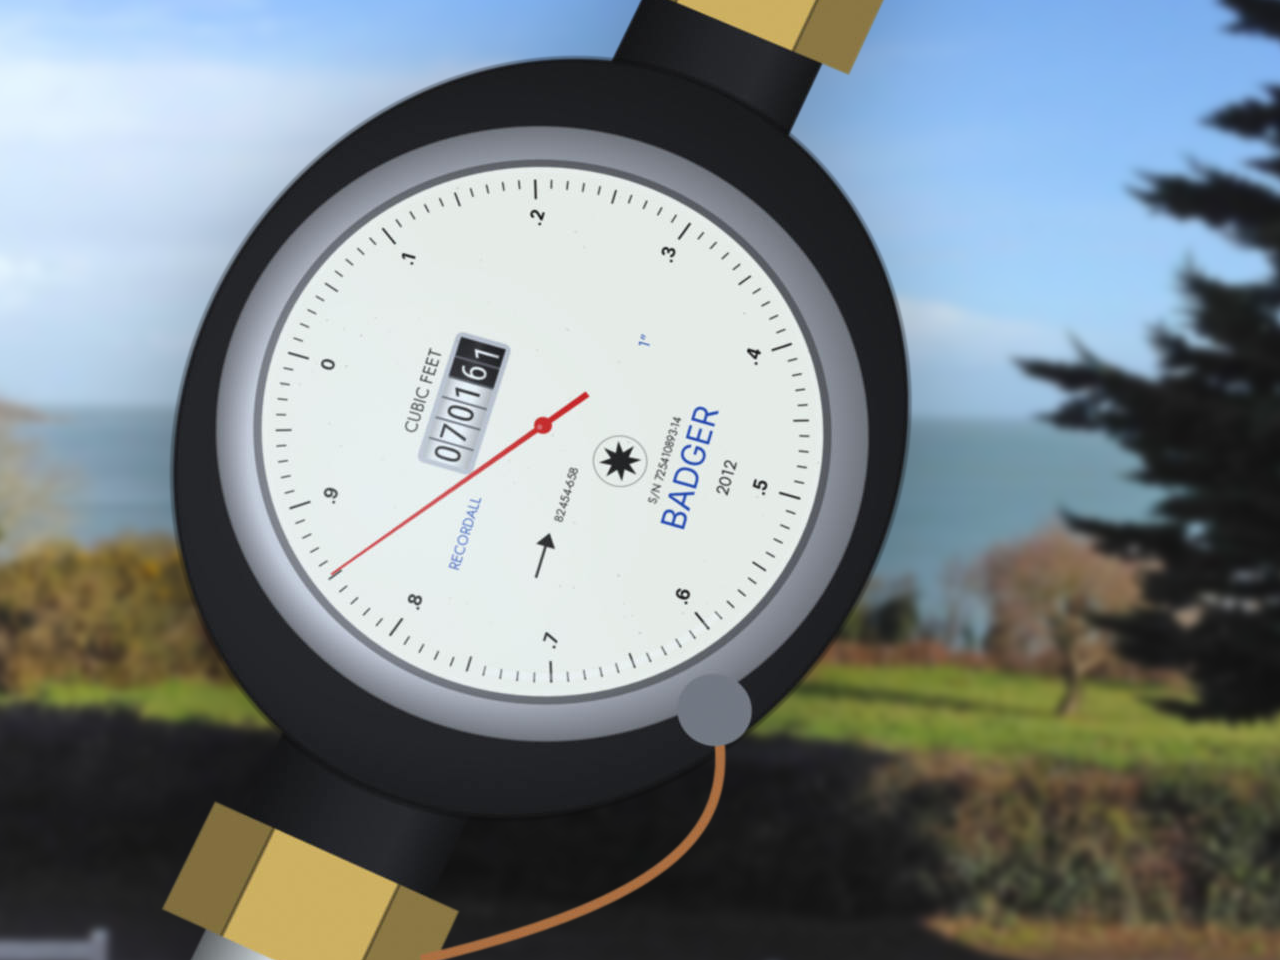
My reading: 70160.85 ft³
